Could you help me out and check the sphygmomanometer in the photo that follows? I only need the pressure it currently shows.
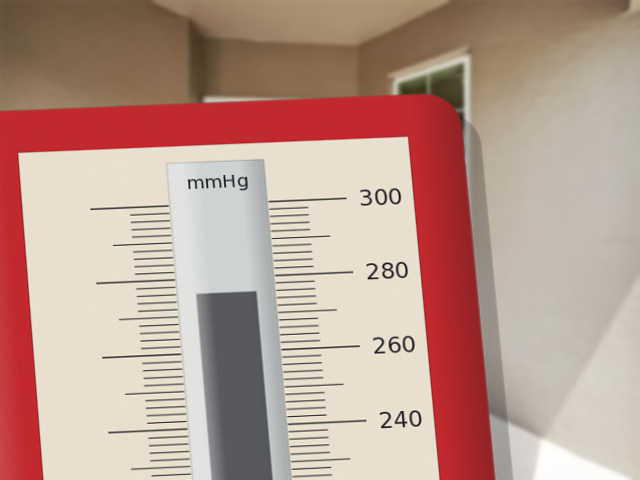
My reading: 276 mmHg
